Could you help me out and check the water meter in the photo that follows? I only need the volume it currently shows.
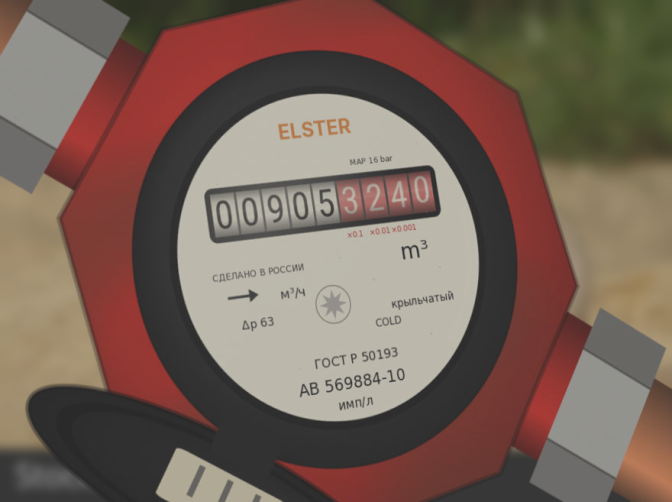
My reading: 905.3240 m³
